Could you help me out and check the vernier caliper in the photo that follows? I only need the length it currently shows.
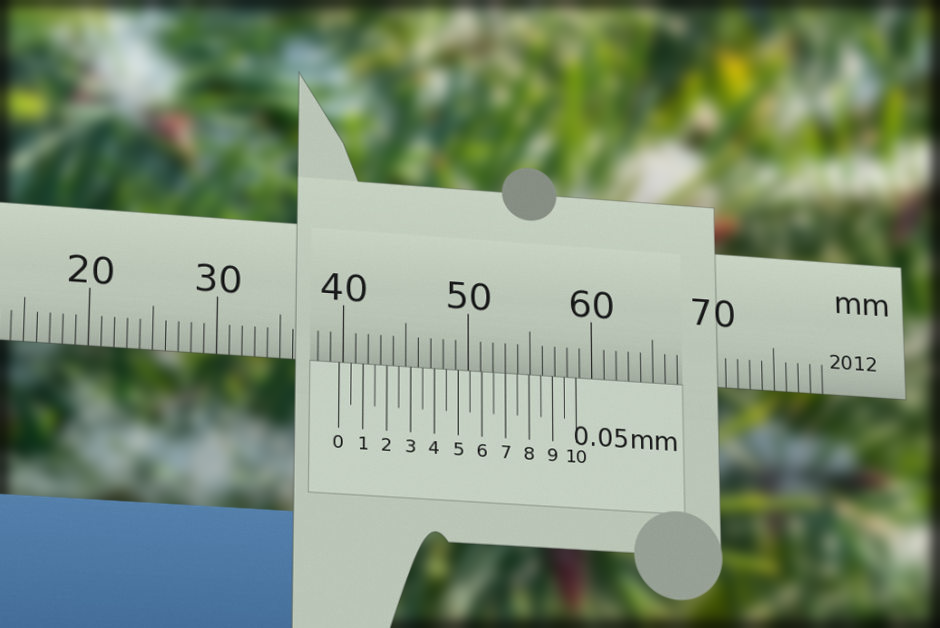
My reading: 39.7 mm
